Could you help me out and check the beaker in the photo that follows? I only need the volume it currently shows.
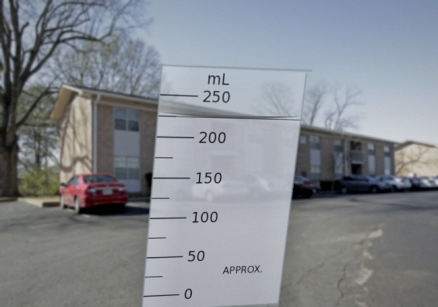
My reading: 225 mL
